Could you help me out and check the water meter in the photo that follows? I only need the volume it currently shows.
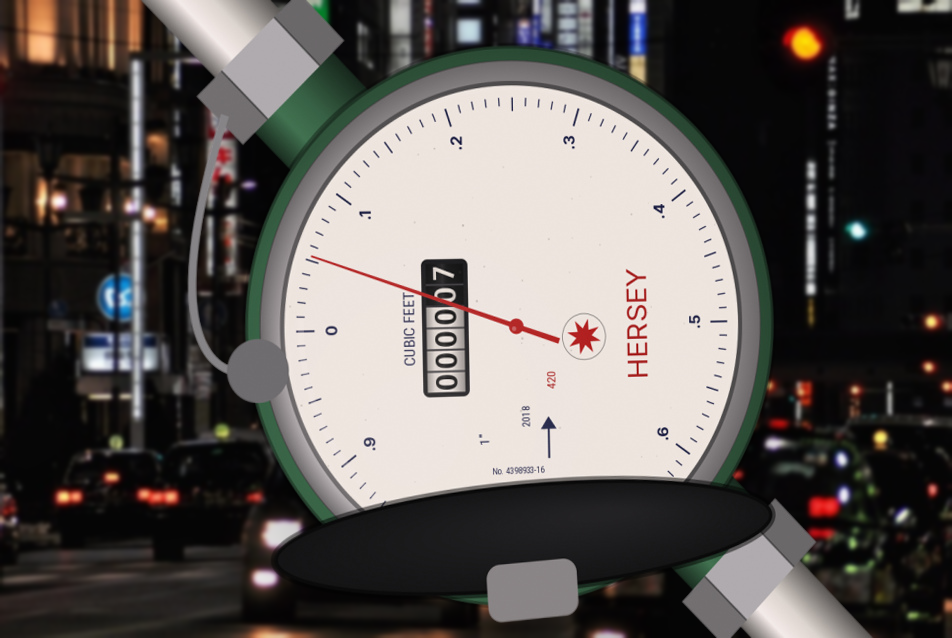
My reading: 7.05 ft³
